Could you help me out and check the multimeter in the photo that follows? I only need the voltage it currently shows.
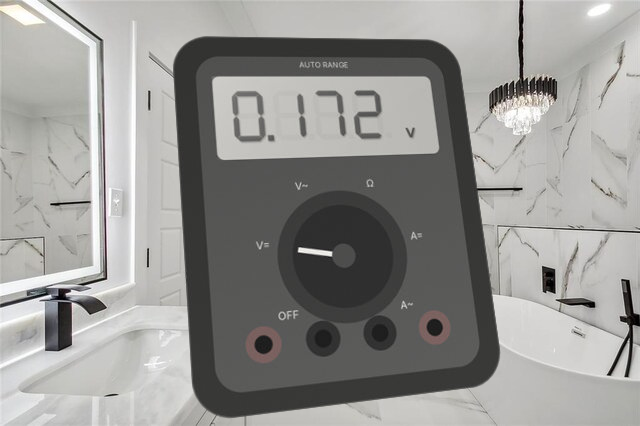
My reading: 0.172 V
